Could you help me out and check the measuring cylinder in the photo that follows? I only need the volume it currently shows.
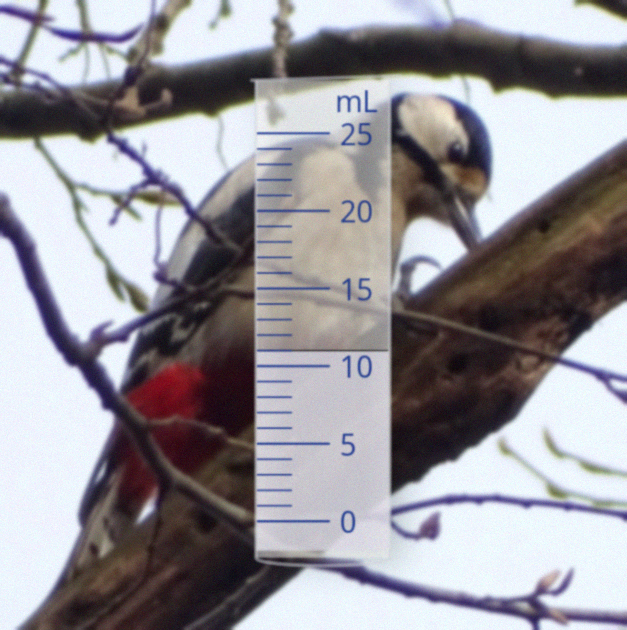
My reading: 11 mL
